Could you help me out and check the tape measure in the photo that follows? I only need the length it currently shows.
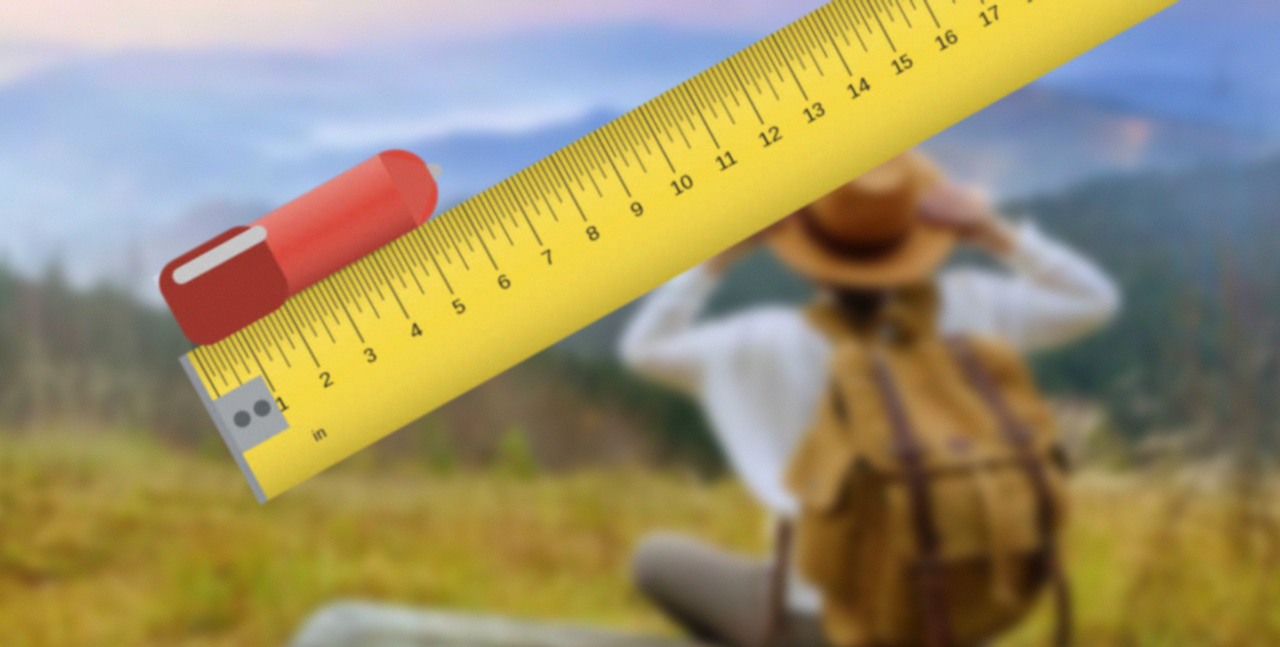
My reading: 6 in
